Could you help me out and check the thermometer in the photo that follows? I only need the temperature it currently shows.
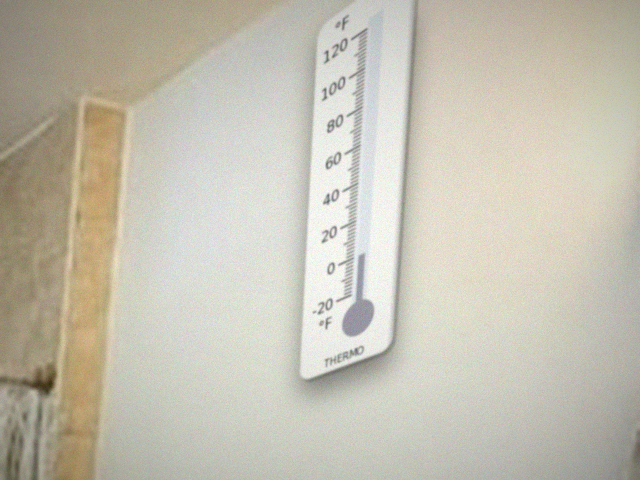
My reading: 0 °F
